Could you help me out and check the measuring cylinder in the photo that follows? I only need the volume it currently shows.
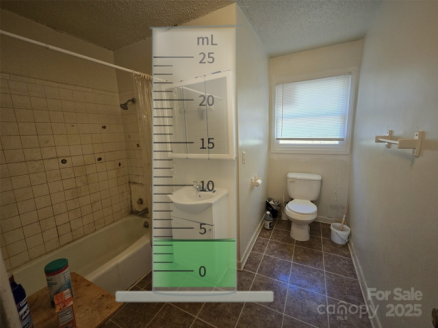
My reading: 3.5 mL
